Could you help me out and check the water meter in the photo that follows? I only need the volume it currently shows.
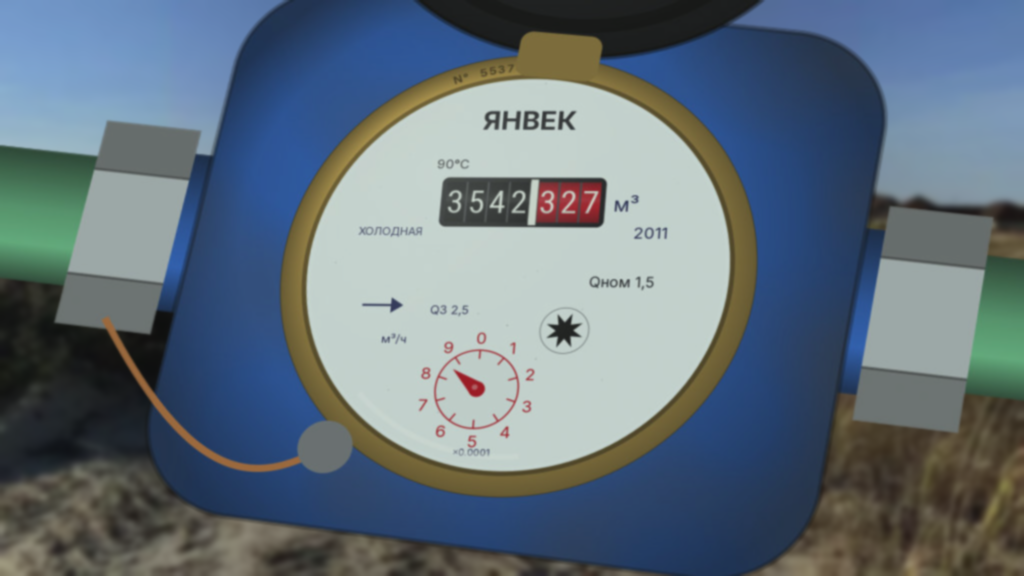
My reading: 3542.3278 m³
